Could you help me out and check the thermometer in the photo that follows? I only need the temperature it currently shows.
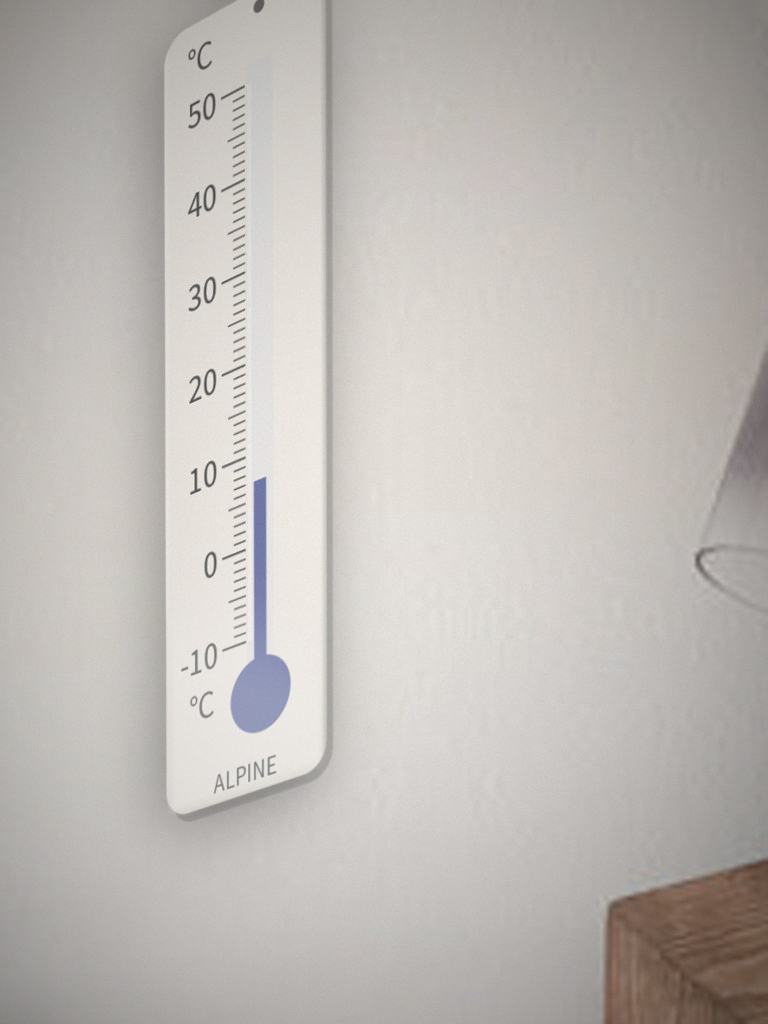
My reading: 7 °C
